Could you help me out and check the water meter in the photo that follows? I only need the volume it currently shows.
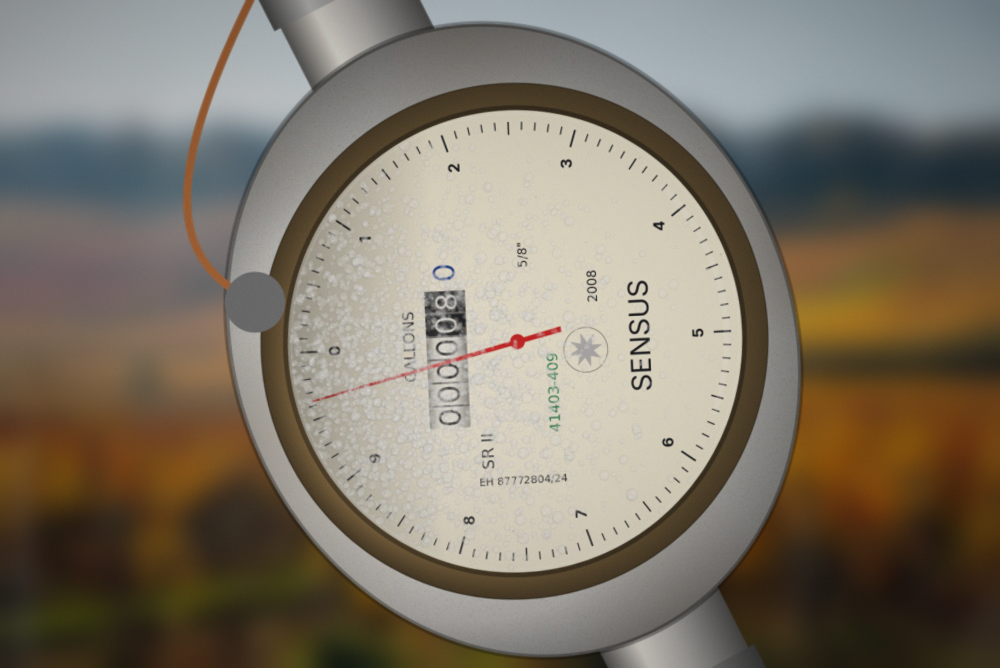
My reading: 79.6 gal
